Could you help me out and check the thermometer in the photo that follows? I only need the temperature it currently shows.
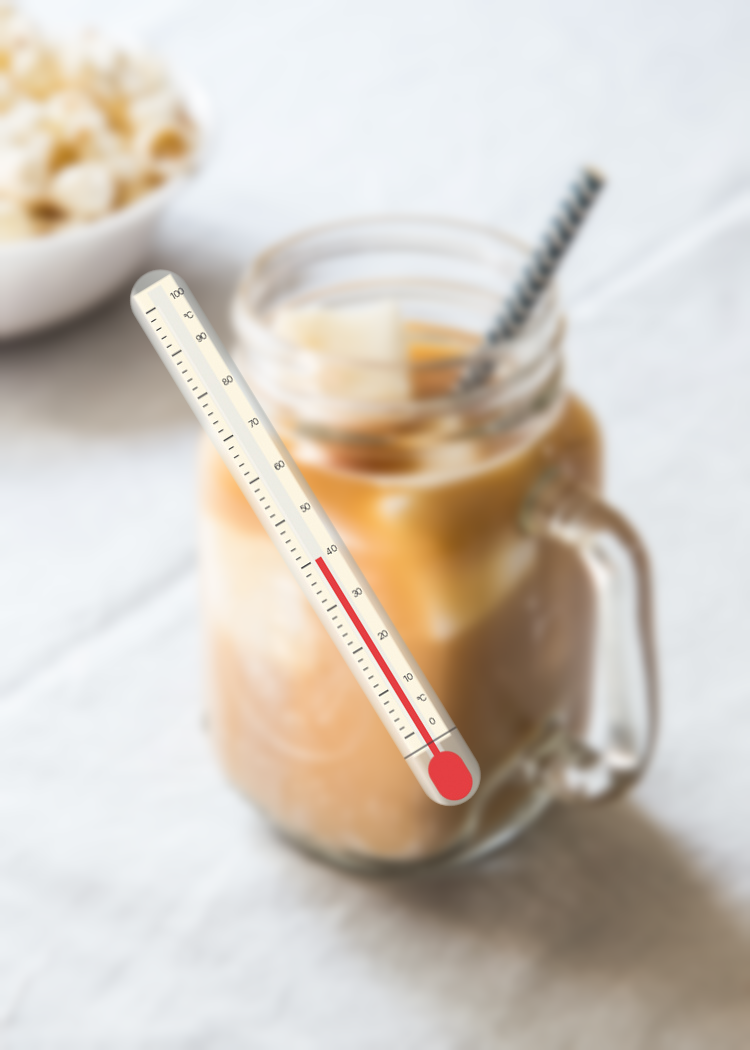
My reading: 40 °C
